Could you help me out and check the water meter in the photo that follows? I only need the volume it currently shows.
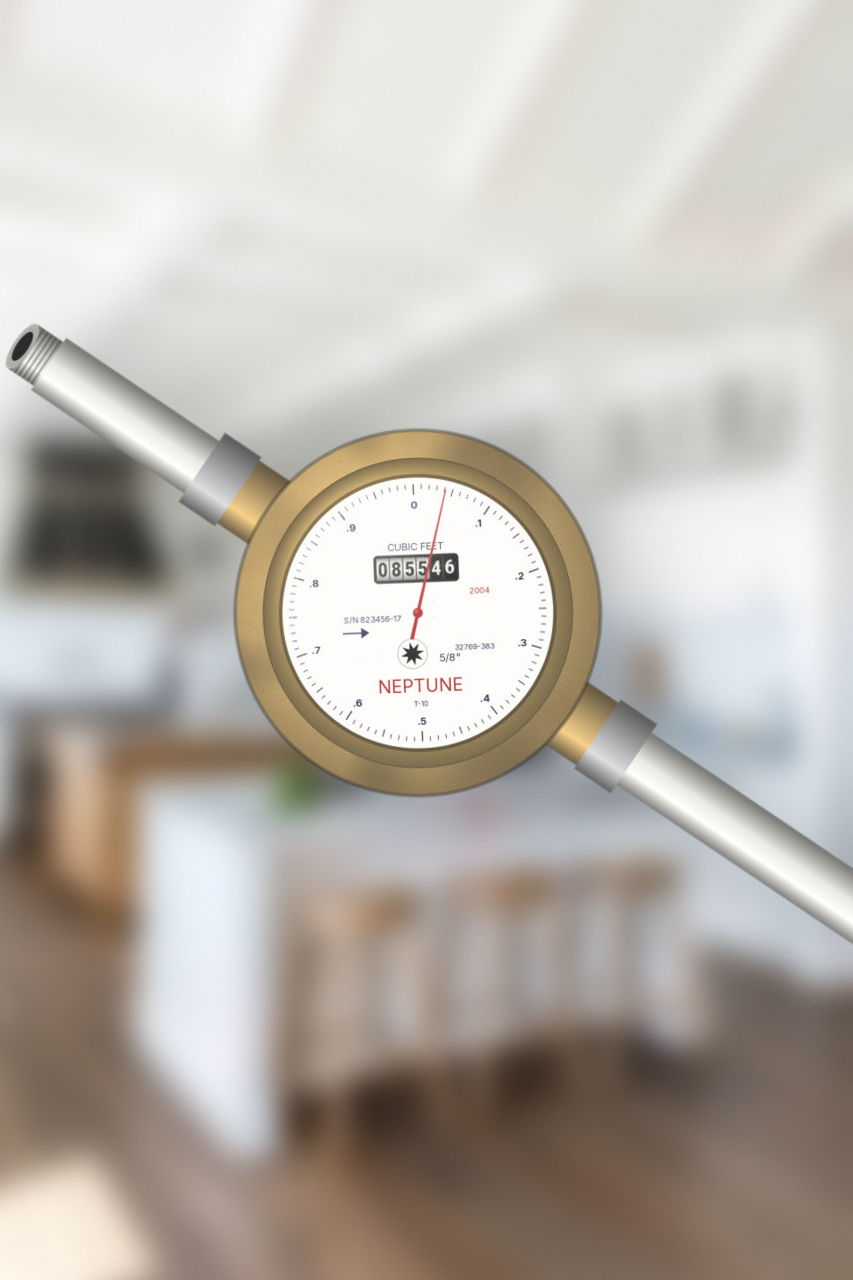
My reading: 85546.04 ft³
